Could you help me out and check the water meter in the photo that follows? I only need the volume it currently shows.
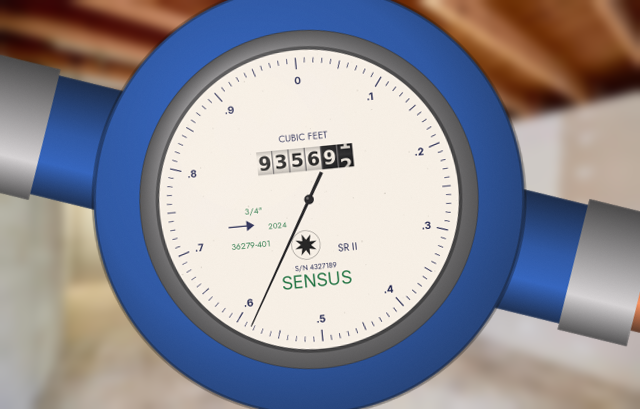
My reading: 935691.58 ft³
